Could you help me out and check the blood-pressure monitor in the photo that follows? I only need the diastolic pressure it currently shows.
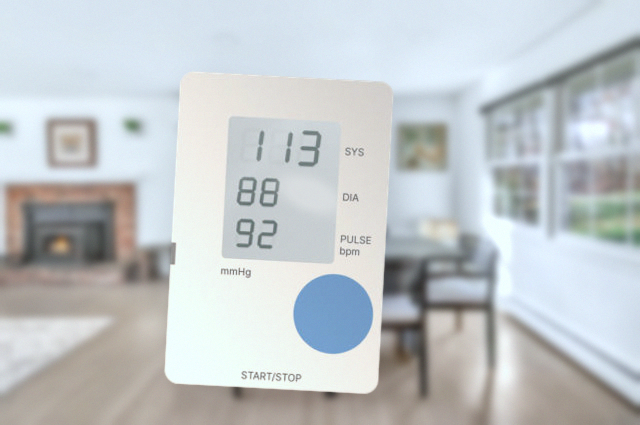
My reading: 88 mmHg
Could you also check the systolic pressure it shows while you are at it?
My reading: 113 mmHg
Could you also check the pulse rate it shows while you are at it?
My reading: 92 bpm
